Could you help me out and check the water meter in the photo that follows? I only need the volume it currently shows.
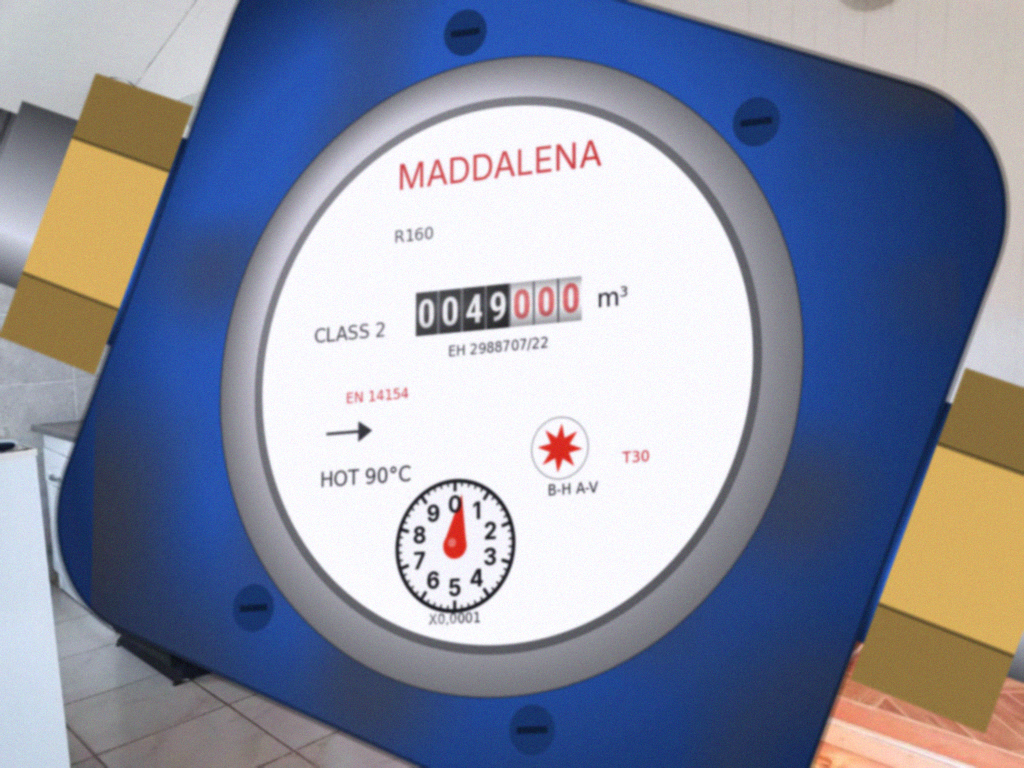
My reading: 49.0000 m³
